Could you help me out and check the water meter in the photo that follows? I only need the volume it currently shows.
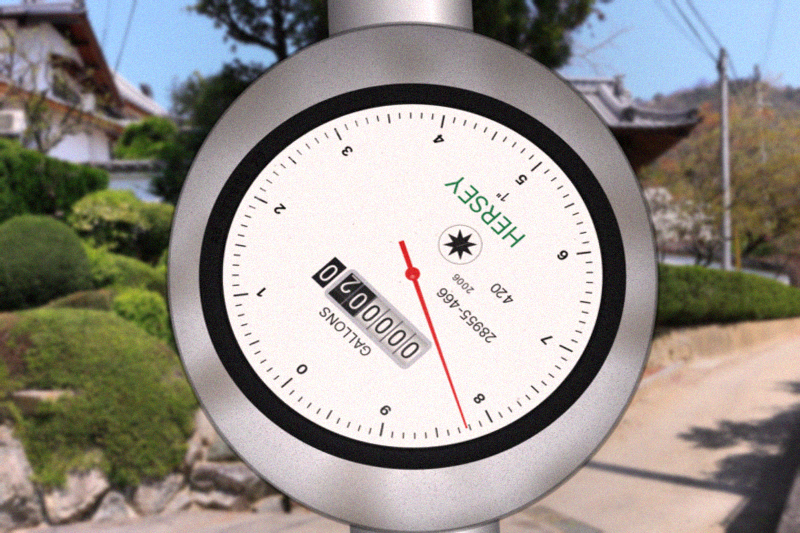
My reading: 18.2 gal
